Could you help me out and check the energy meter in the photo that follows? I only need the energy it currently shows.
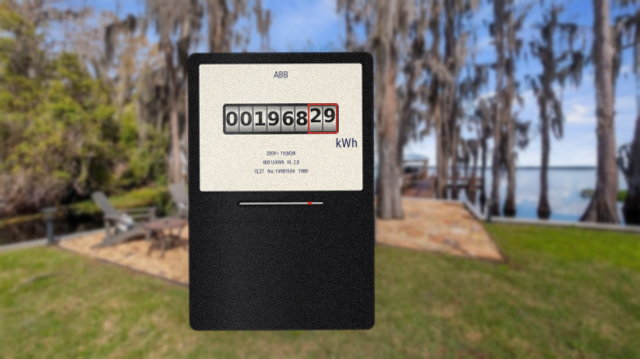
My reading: 1968.29 kWh
